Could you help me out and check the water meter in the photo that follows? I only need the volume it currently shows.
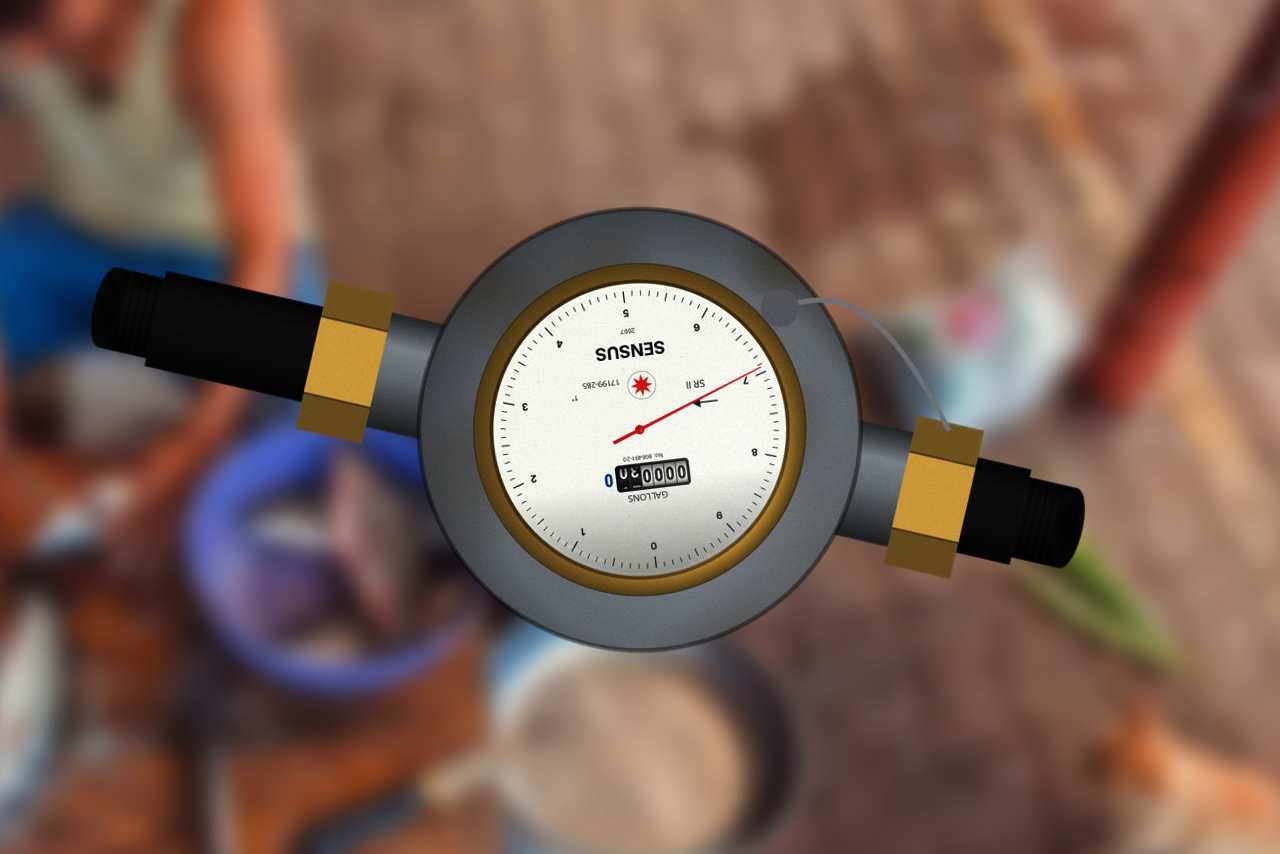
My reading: 296.9 gal
